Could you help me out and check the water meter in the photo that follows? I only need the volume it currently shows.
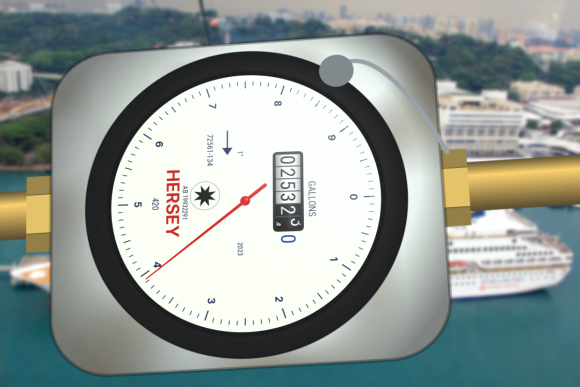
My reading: 253233.9 gal
